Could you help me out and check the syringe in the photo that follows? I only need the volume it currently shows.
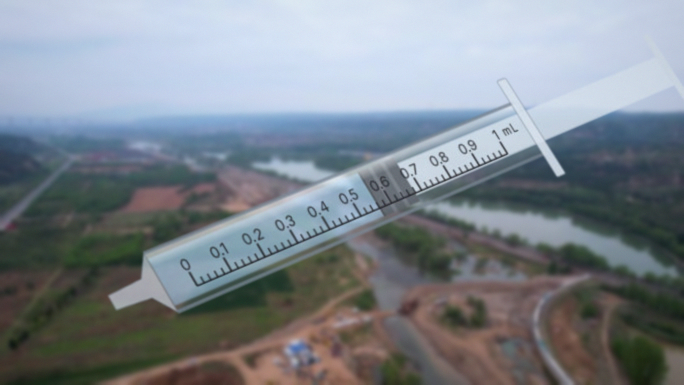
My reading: 0.56 mL
